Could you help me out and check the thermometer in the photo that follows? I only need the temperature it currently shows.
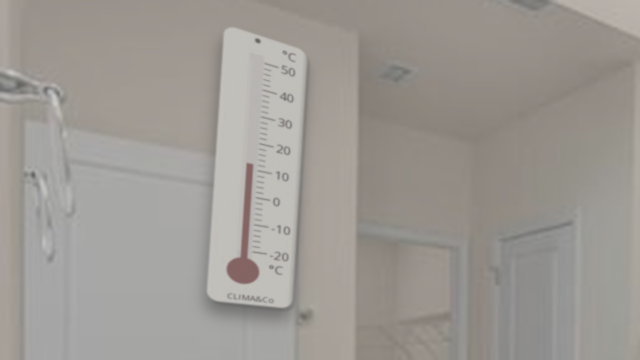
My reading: 12 °C
